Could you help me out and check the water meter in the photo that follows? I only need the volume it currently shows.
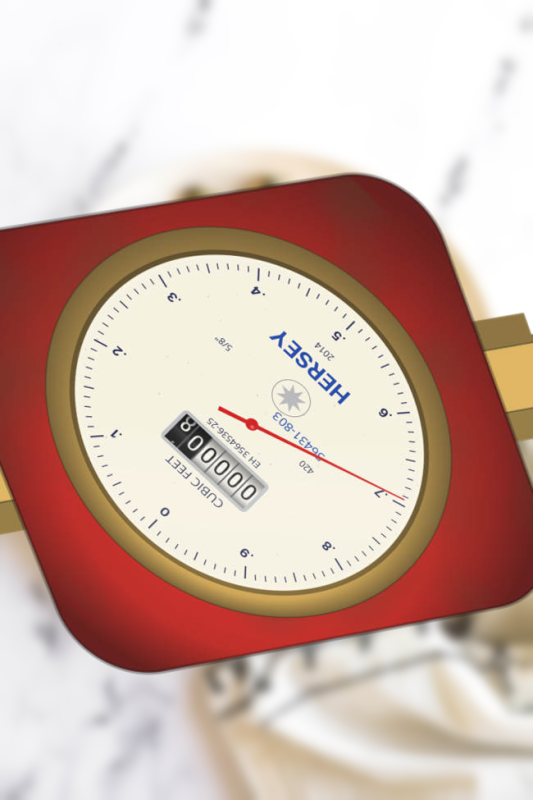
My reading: 7.69 ft³
